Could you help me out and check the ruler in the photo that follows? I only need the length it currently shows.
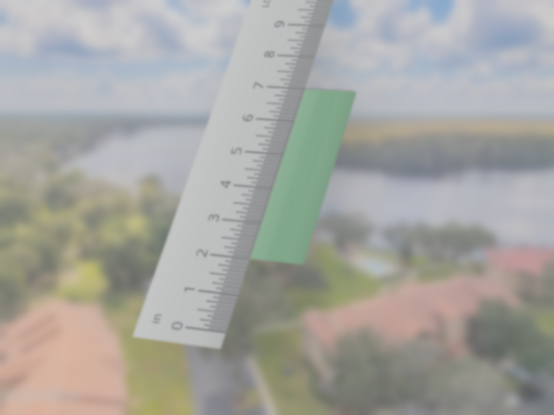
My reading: 5 in
